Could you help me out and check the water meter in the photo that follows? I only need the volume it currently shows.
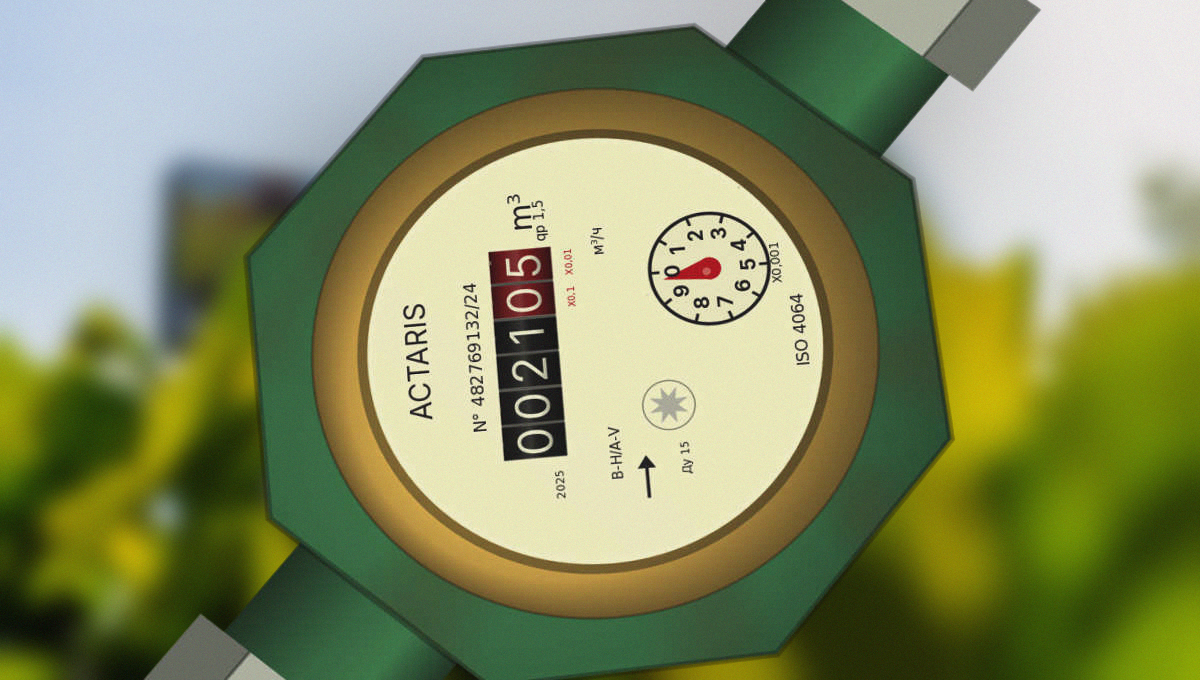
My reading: 21.049 m³
